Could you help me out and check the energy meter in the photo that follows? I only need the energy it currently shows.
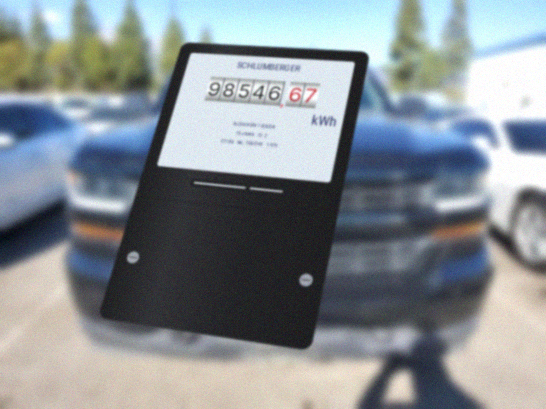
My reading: 98546.67 kWh
